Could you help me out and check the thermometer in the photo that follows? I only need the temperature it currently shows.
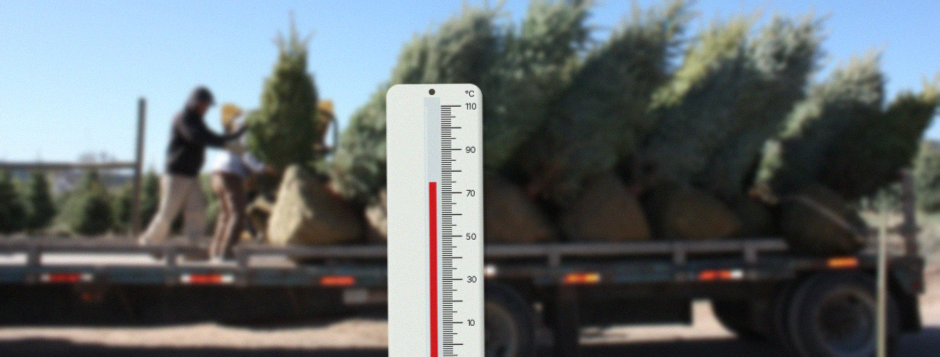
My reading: 75 °C
